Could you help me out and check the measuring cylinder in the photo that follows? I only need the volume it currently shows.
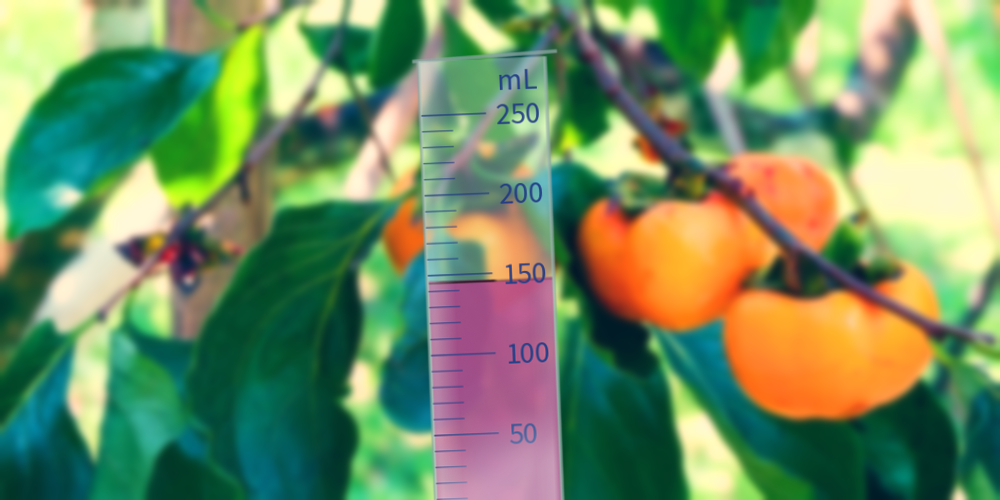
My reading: 145 mL
